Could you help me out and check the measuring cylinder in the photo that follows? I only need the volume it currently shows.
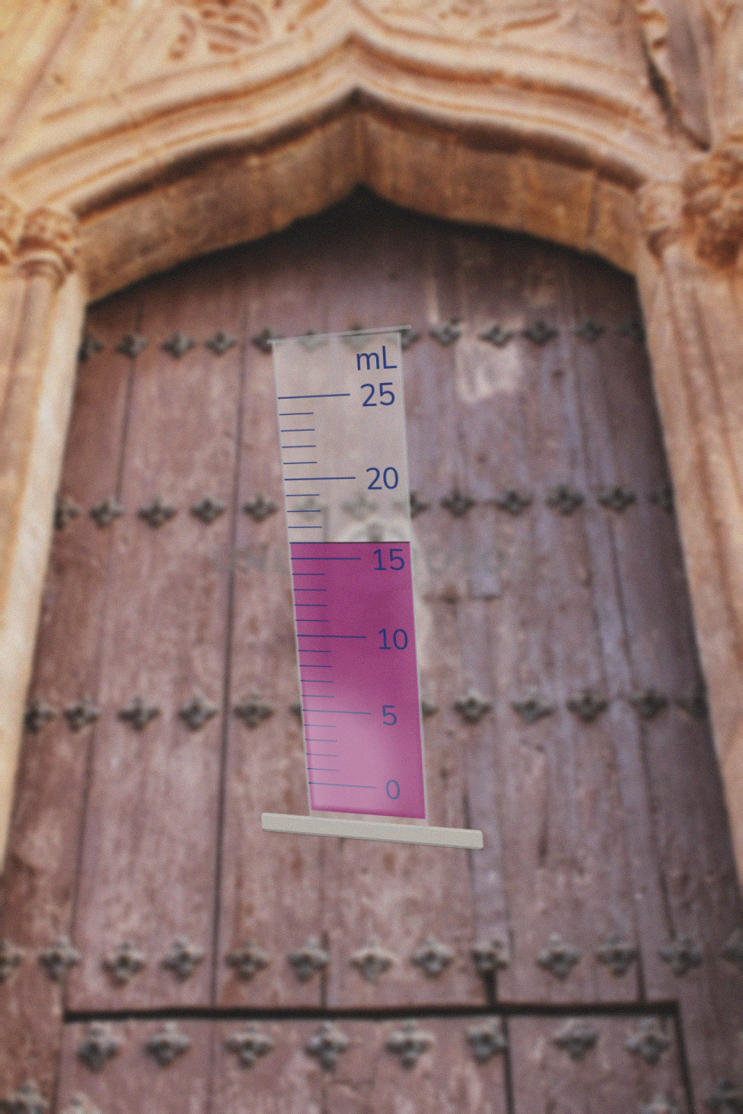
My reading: 16 mL
